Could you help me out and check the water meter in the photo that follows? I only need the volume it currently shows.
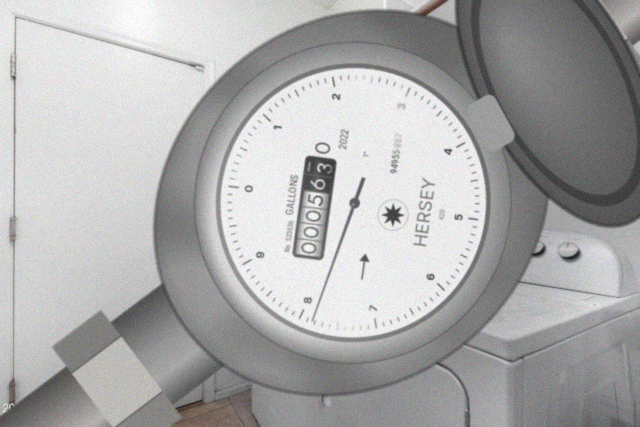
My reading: 5627.8 gal
